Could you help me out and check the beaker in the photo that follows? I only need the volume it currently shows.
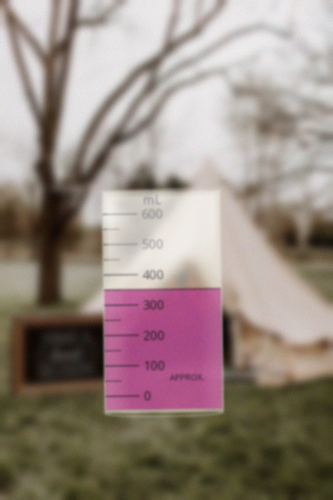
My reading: 350 mL
